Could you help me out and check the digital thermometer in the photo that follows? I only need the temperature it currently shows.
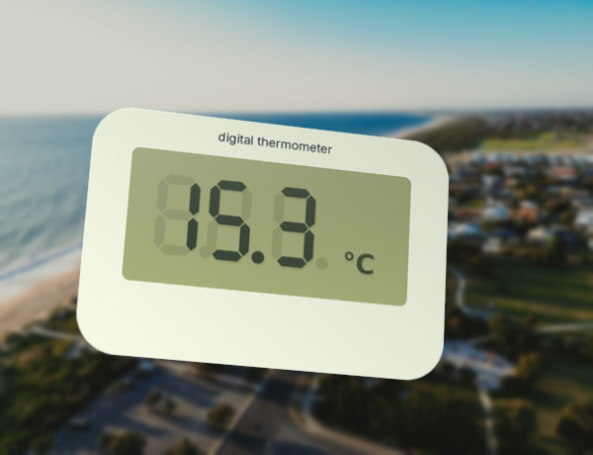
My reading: 15.3 °C
